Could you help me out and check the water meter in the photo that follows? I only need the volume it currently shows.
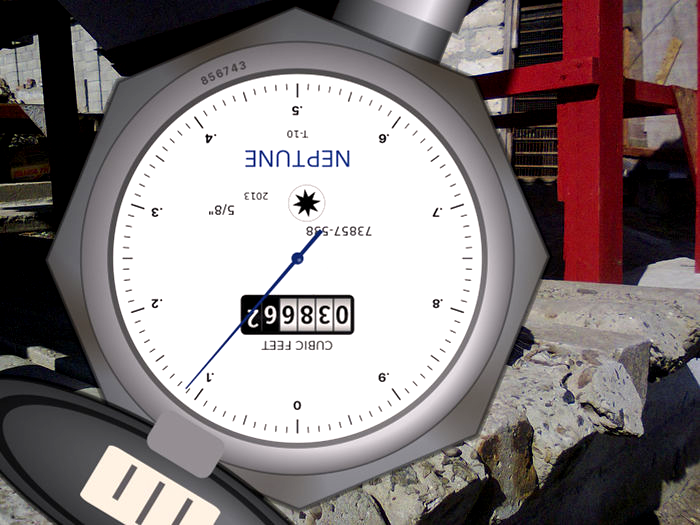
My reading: 38662.11 ft³
